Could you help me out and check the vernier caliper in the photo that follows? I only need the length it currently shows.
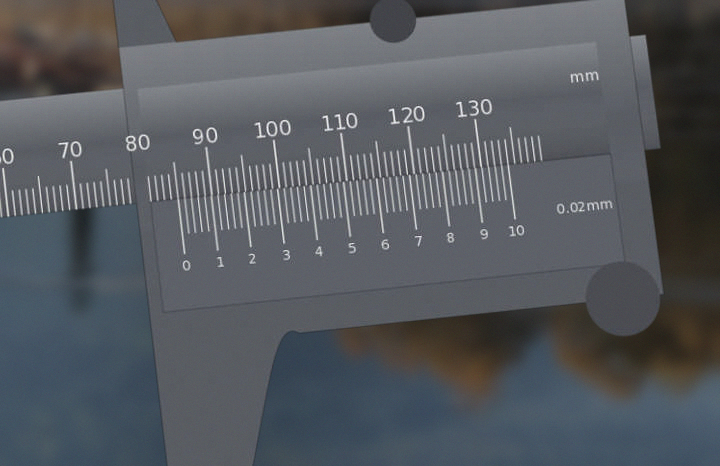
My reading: 85.0 mm
